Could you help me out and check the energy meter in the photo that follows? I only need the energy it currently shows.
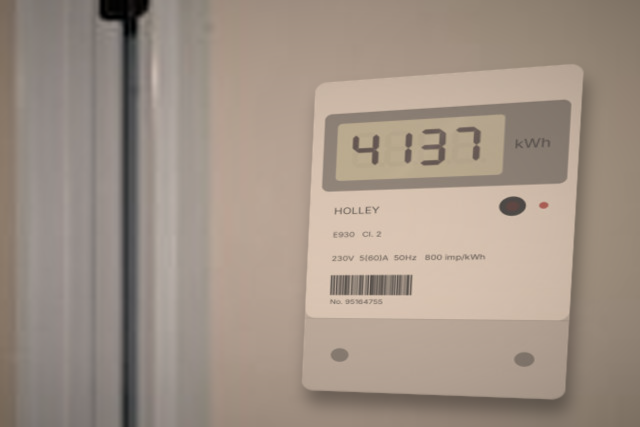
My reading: 4137 kWh
